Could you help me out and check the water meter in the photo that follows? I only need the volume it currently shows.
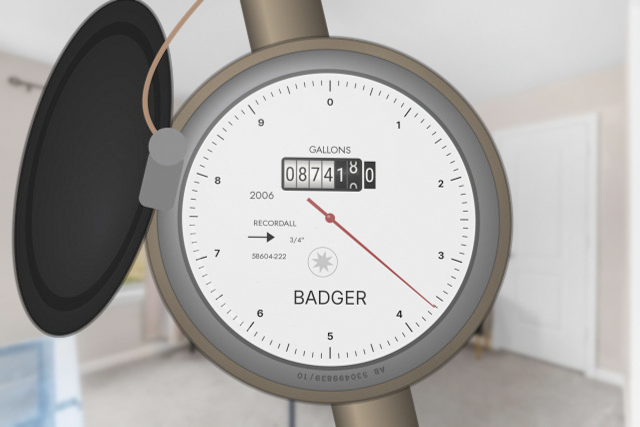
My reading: 874183.6 gal
